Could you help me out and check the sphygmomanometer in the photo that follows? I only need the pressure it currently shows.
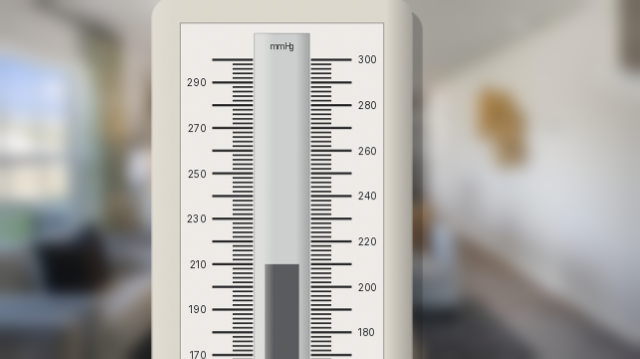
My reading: 210 mmHg
